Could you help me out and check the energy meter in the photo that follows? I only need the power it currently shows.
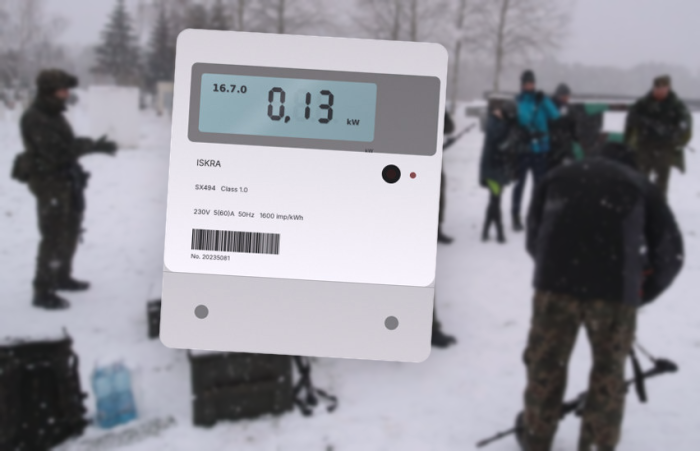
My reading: 0.13 kW
